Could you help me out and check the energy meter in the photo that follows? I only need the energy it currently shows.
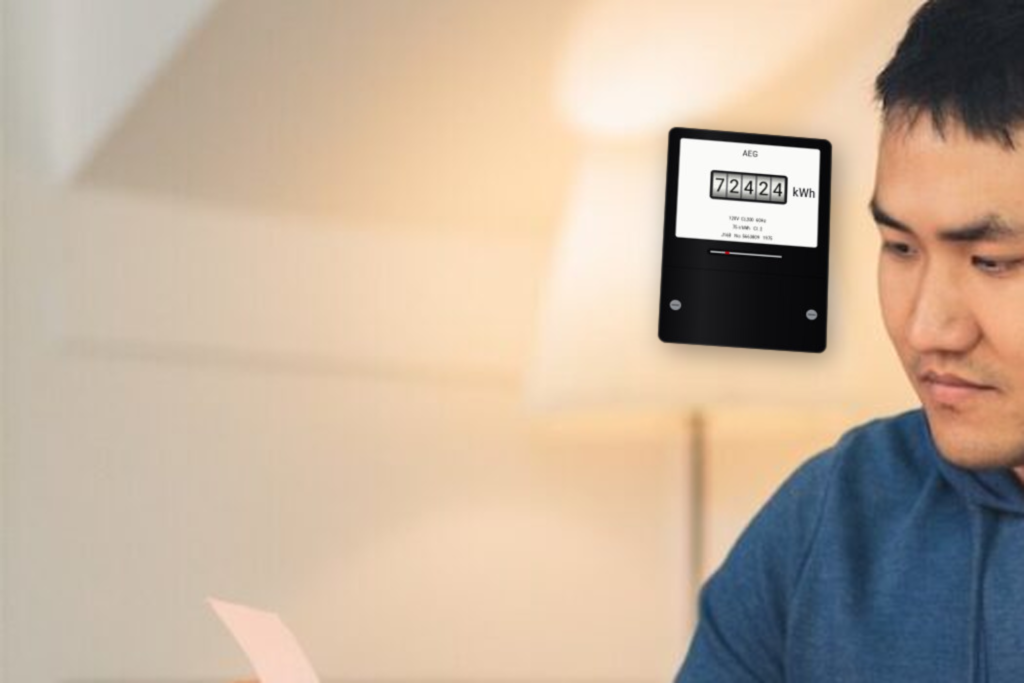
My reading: 72424 kWh
